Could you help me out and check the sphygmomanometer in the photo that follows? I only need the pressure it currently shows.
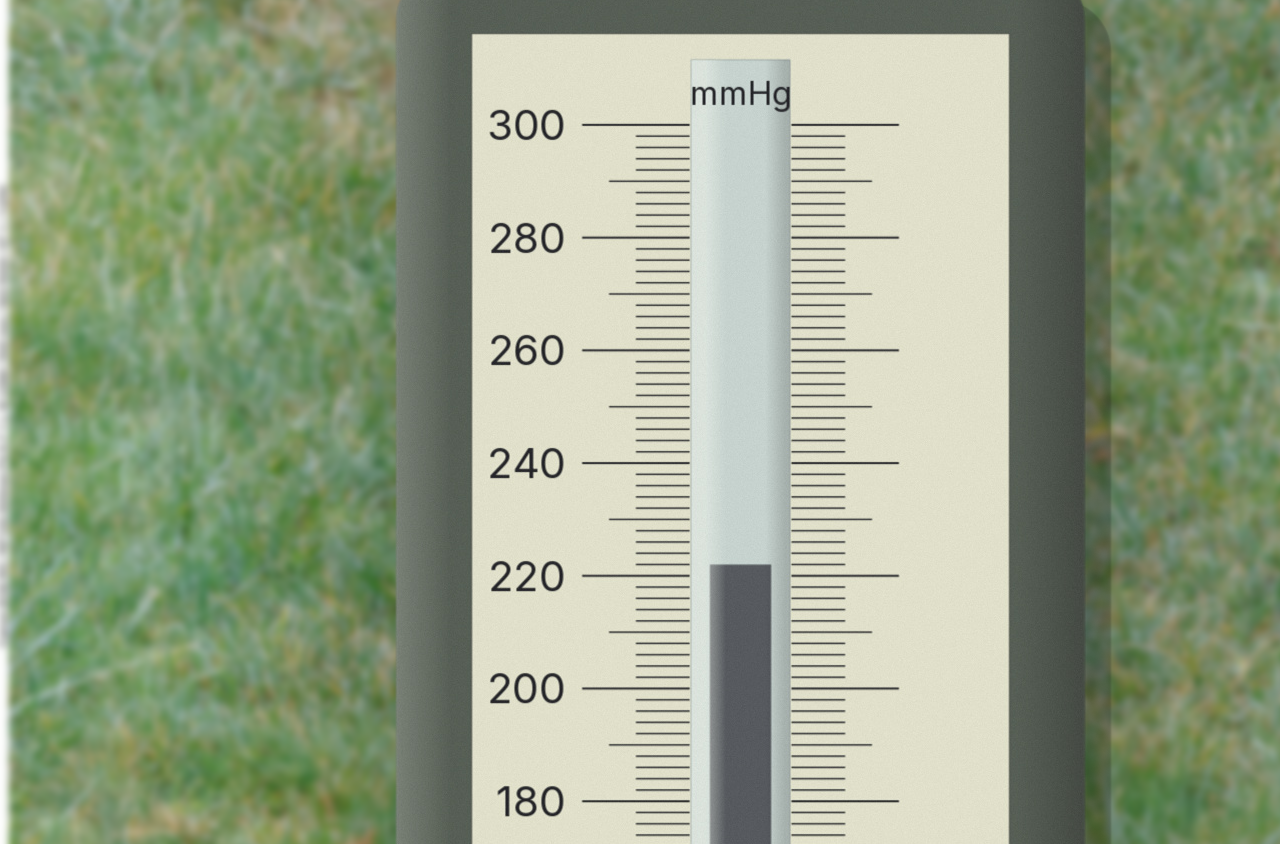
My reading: 222 mmHg
